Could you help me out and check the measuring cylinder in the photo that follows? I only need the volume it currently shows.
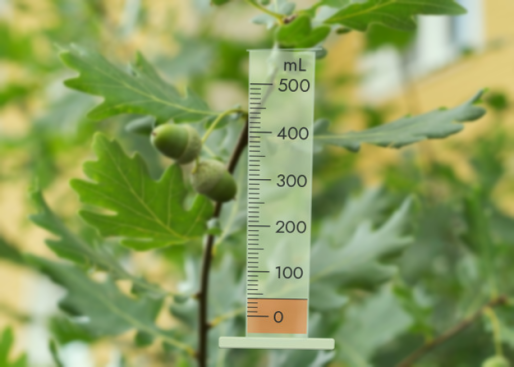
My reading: 40 mL
